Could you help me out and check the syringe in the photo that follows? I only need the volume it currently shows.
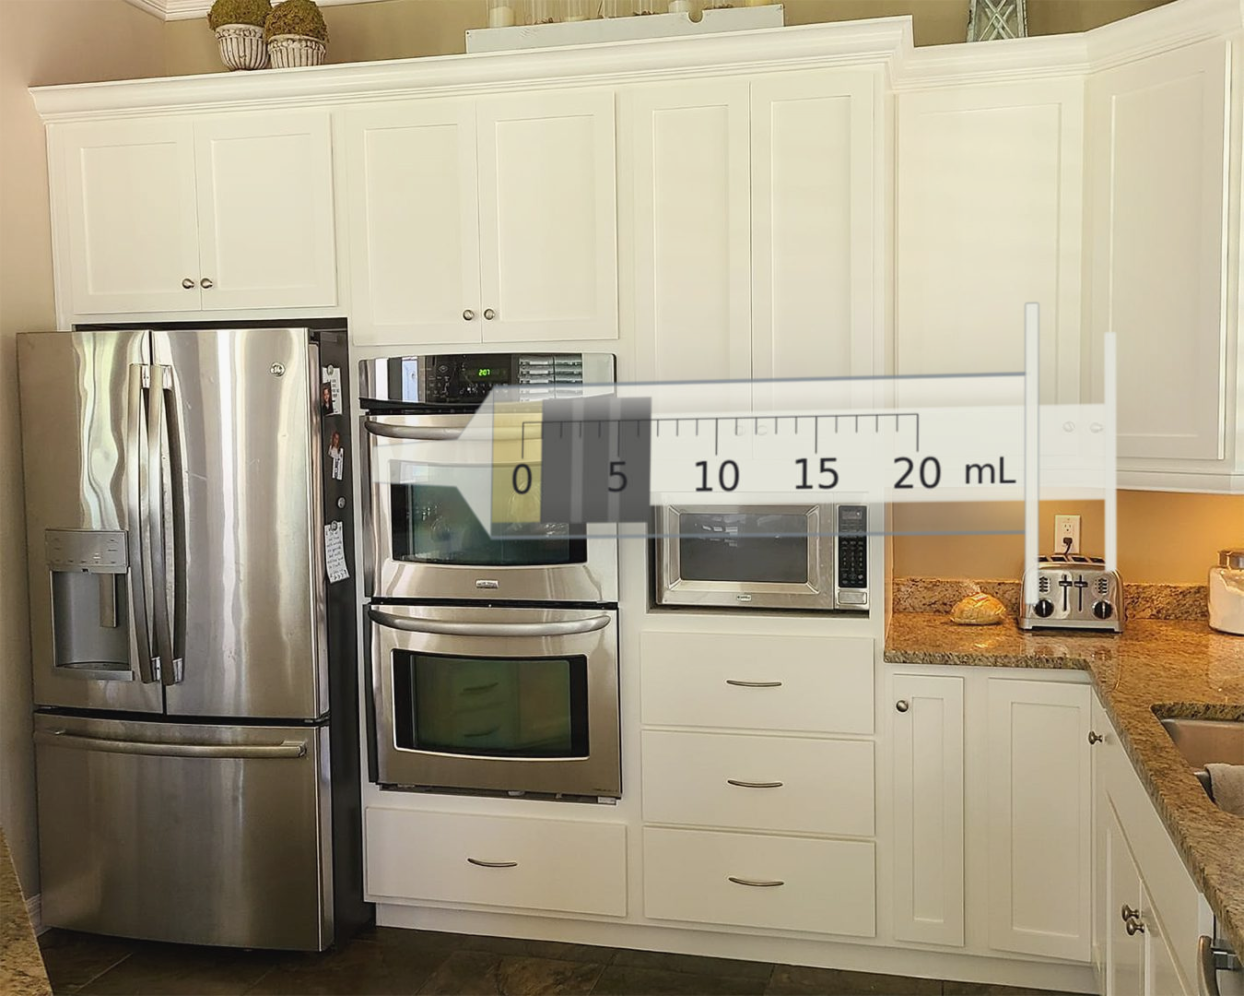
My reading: 1 mL
